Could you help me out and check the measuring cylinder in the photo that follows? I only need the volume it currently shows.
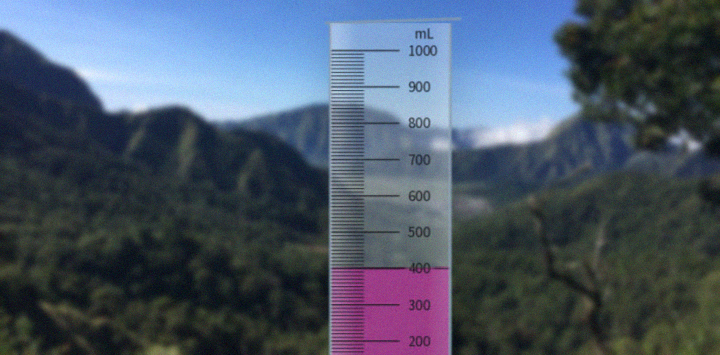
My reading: 400 mL
